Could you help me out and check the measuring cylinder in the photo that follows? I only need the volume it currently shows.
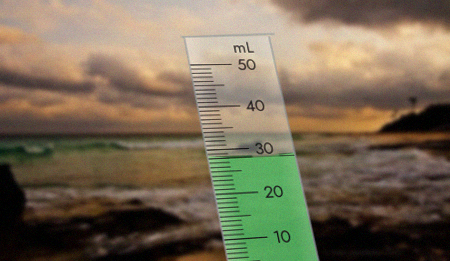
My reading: 28 mL
